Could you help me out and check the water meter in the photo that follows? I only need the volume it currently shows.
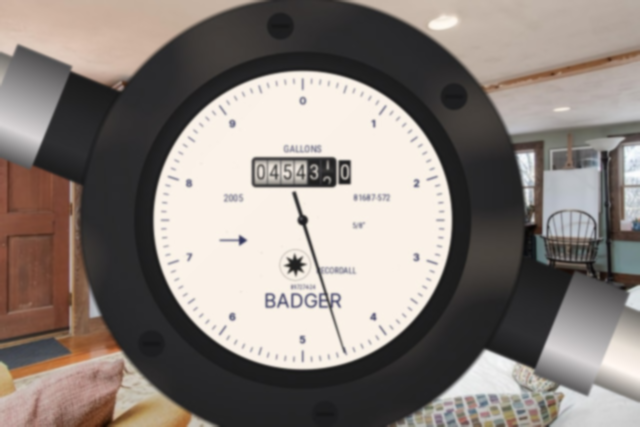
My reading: 454314.5 gal
